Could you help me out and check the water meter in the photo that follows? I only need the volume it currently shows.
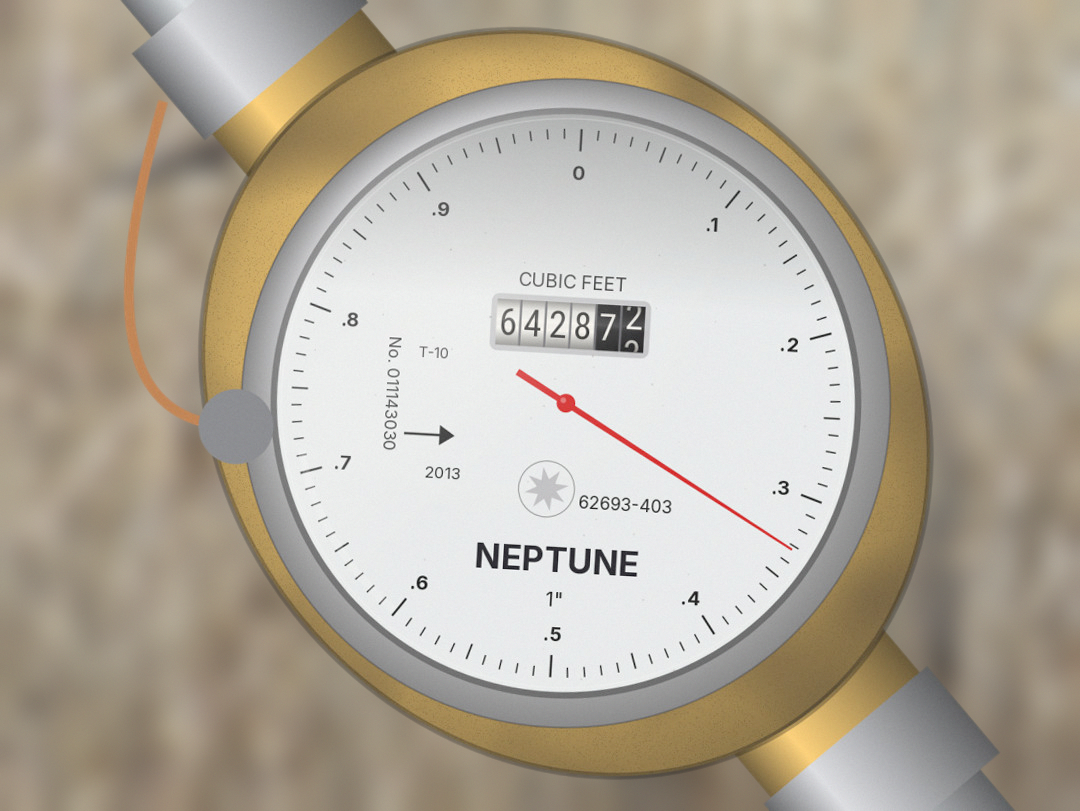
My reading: 642872.33 ft³
